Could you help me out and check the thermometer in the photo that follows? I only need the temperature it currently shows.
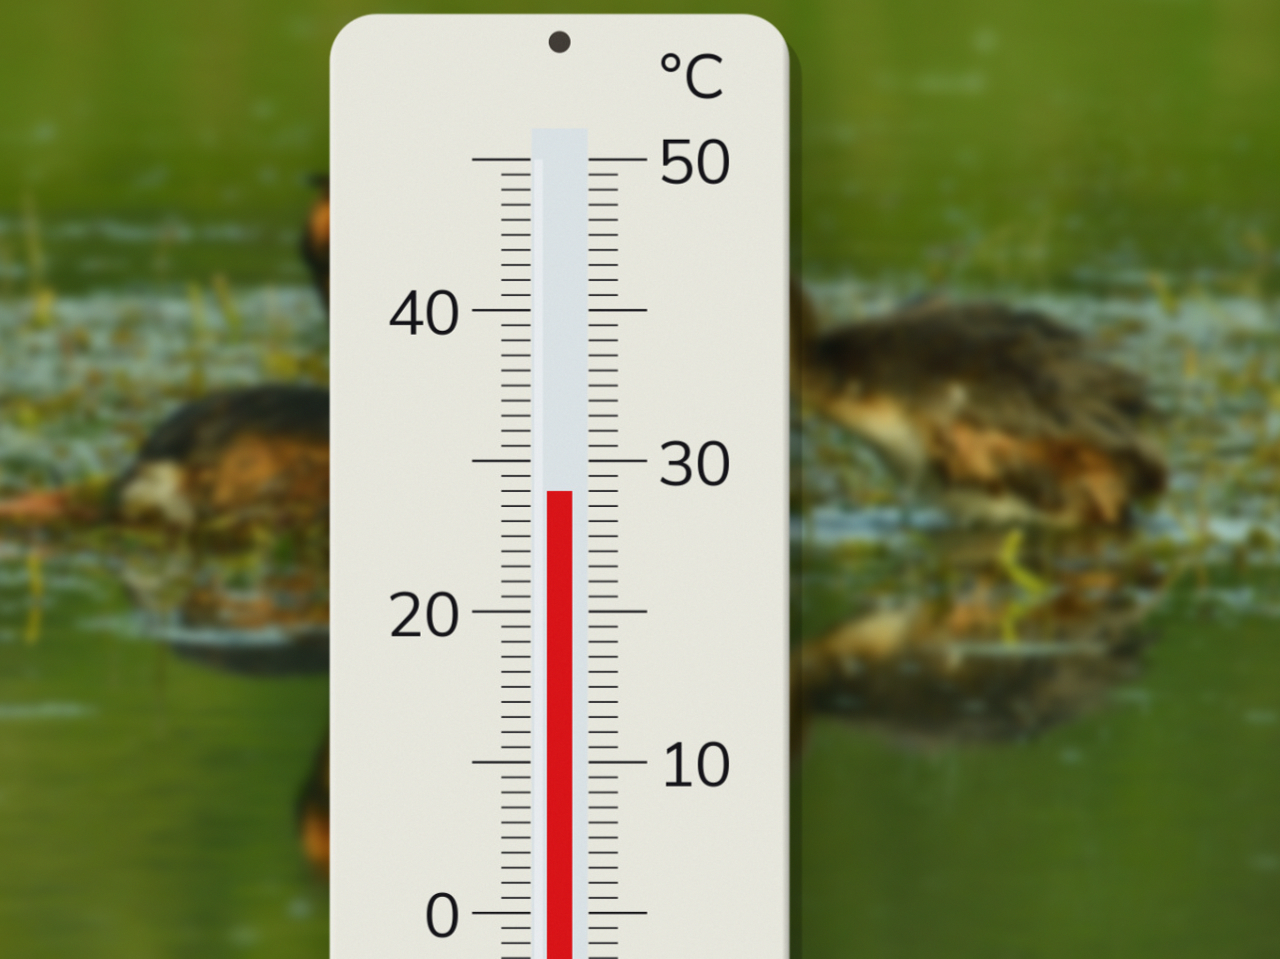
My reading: 28 °C
